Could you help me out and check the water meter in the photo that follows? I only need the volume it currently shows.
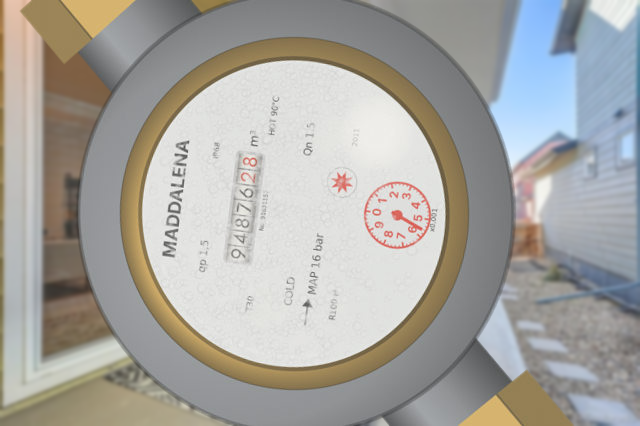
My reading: 94876.285 m³
